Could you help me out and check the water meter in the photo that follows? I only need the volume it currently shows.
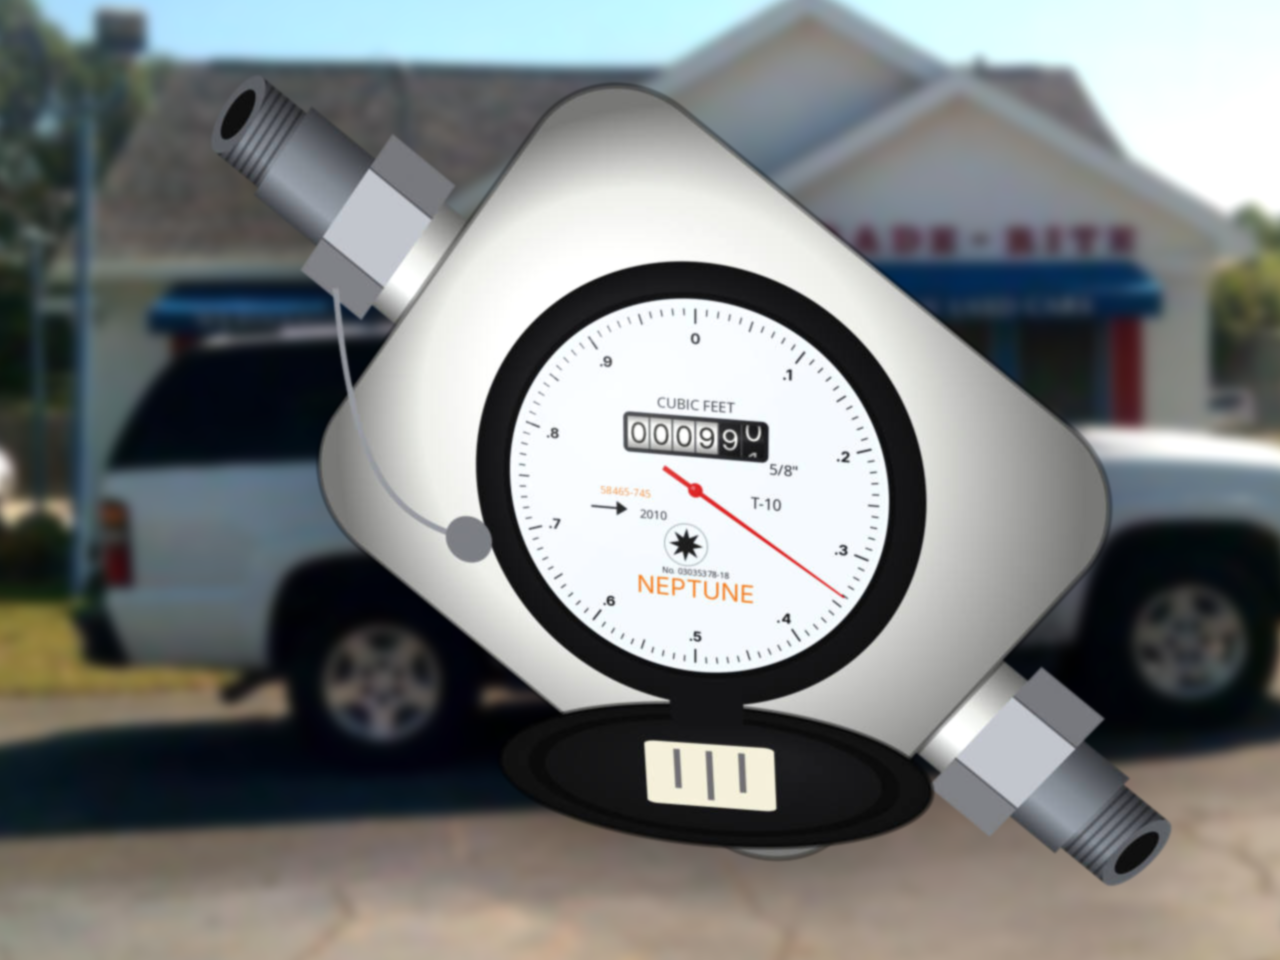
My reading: 990.34 ft³
